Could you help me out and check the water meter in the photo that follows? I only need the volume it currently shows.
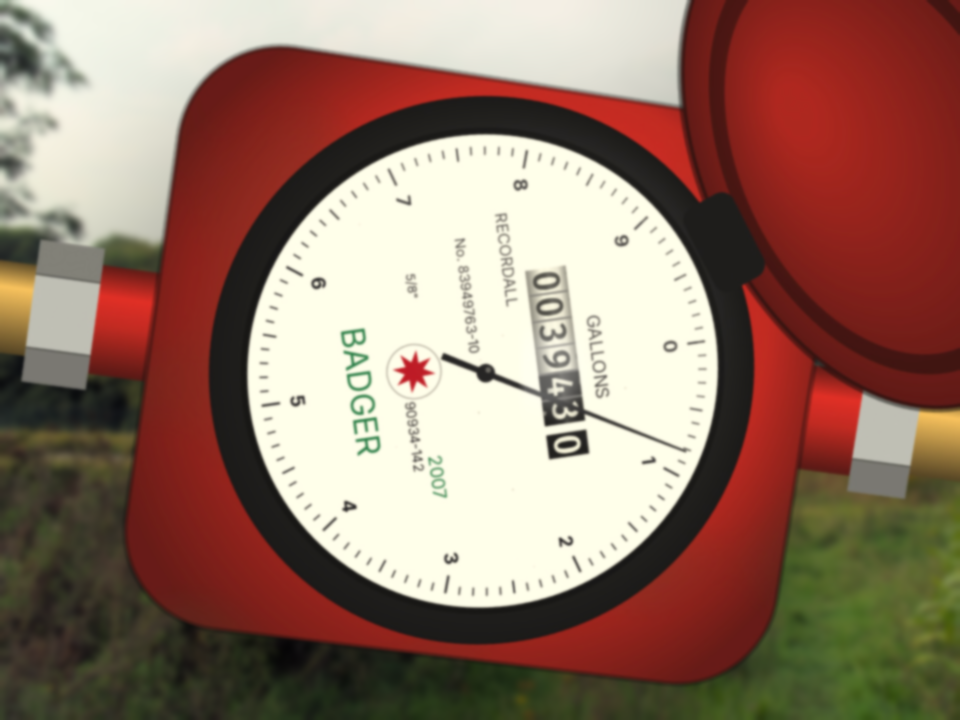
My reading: 39430.8 gal
